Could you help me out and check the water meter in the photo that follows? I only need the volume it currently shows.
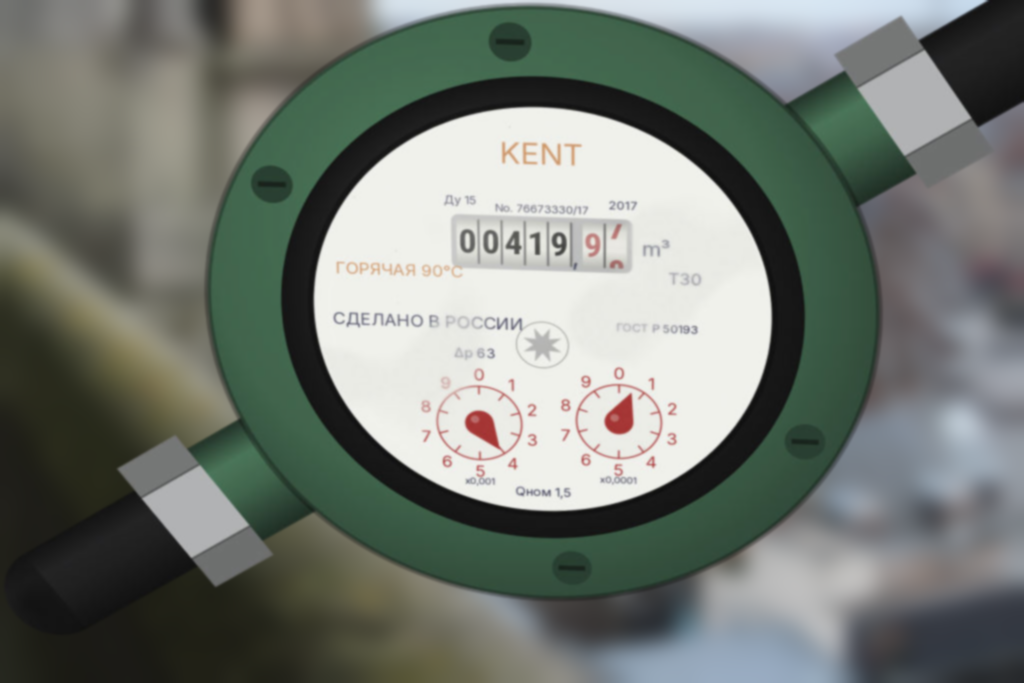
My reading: 419.9740 m³
